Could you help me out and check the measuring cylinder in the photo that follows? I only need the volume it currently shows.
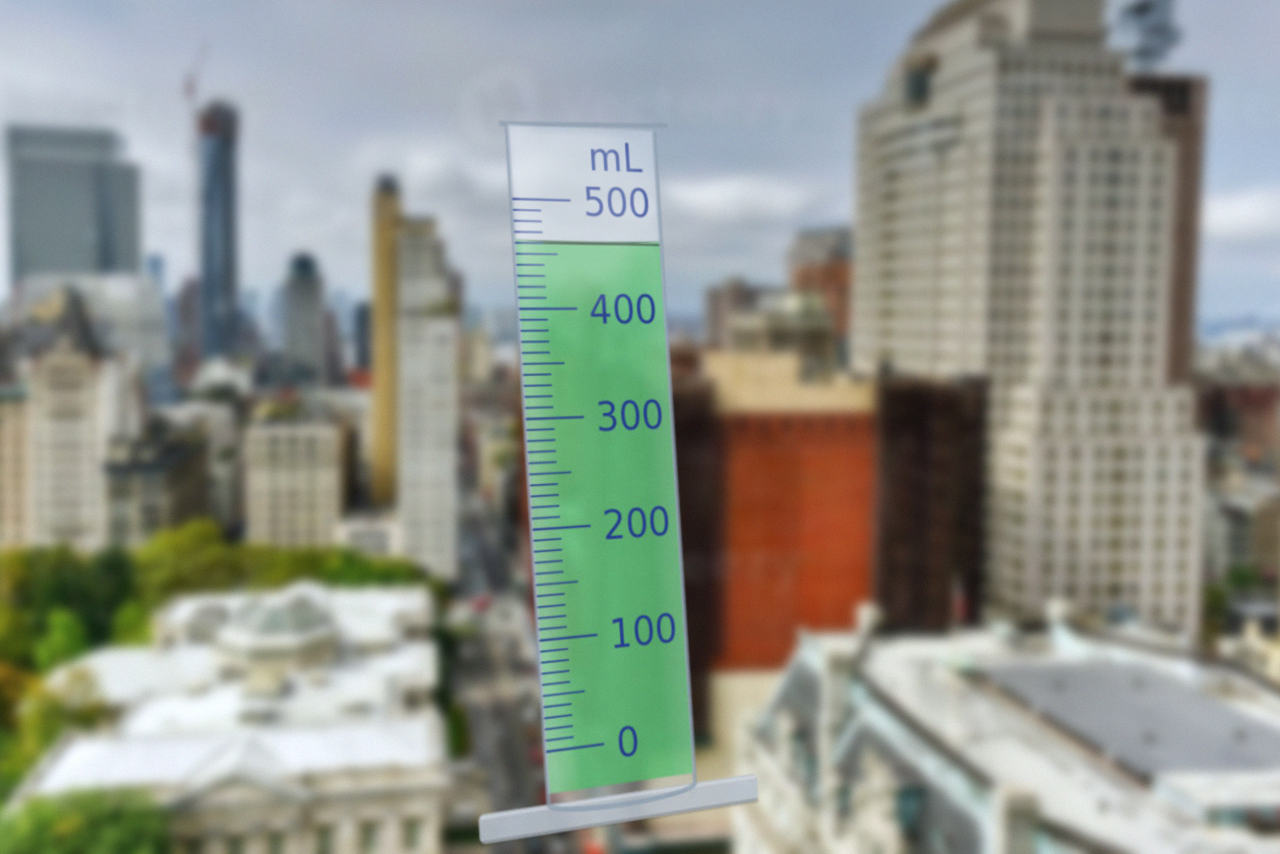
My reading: 460 mL
